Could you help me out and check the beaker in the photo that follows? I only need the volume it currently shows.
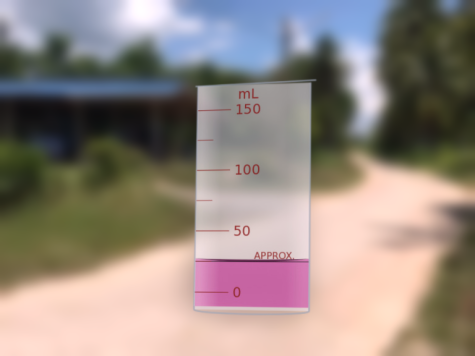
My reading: 25 mL
